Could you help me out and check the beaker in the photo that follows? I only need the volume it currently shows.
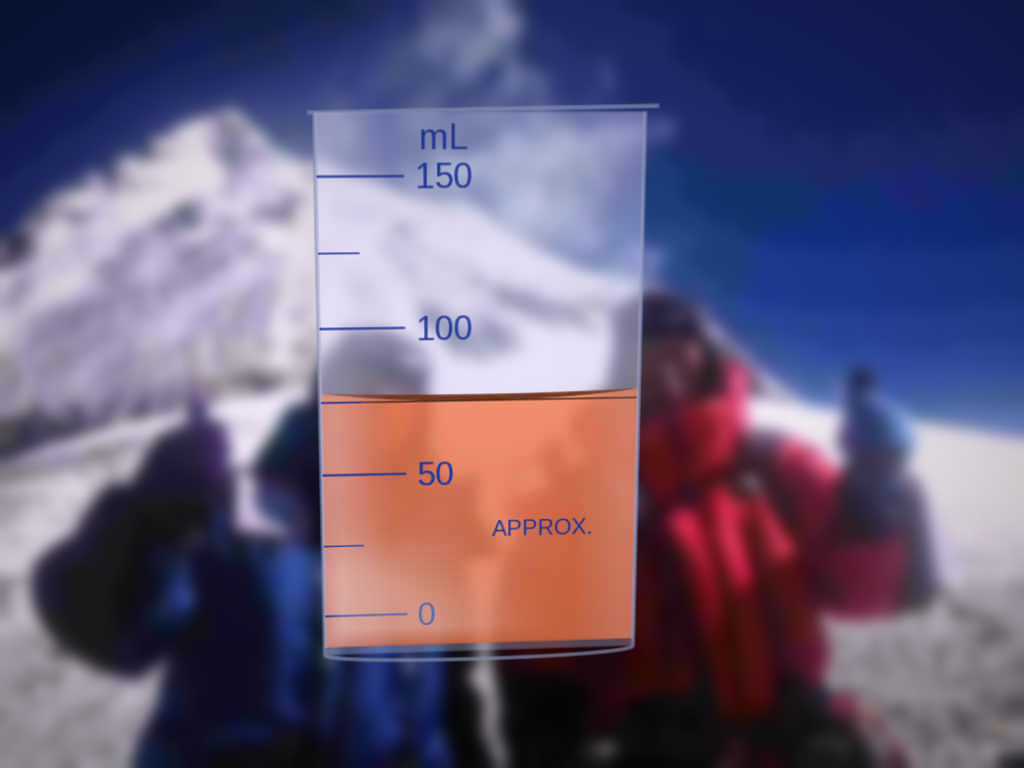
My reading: 75 mL
